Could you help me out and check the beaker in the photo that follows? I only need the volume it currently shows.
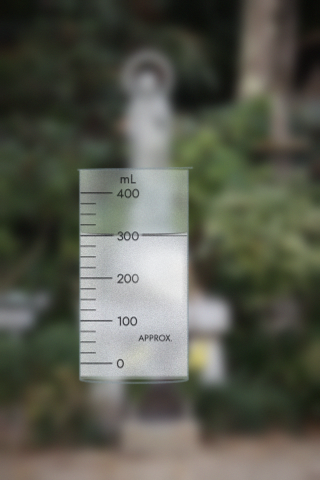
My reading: 300 mL
